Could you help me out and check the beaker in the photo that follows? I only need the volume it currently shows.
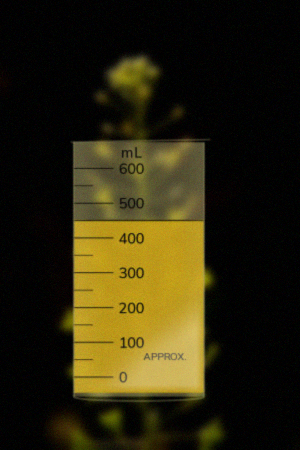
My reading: 450 mL
